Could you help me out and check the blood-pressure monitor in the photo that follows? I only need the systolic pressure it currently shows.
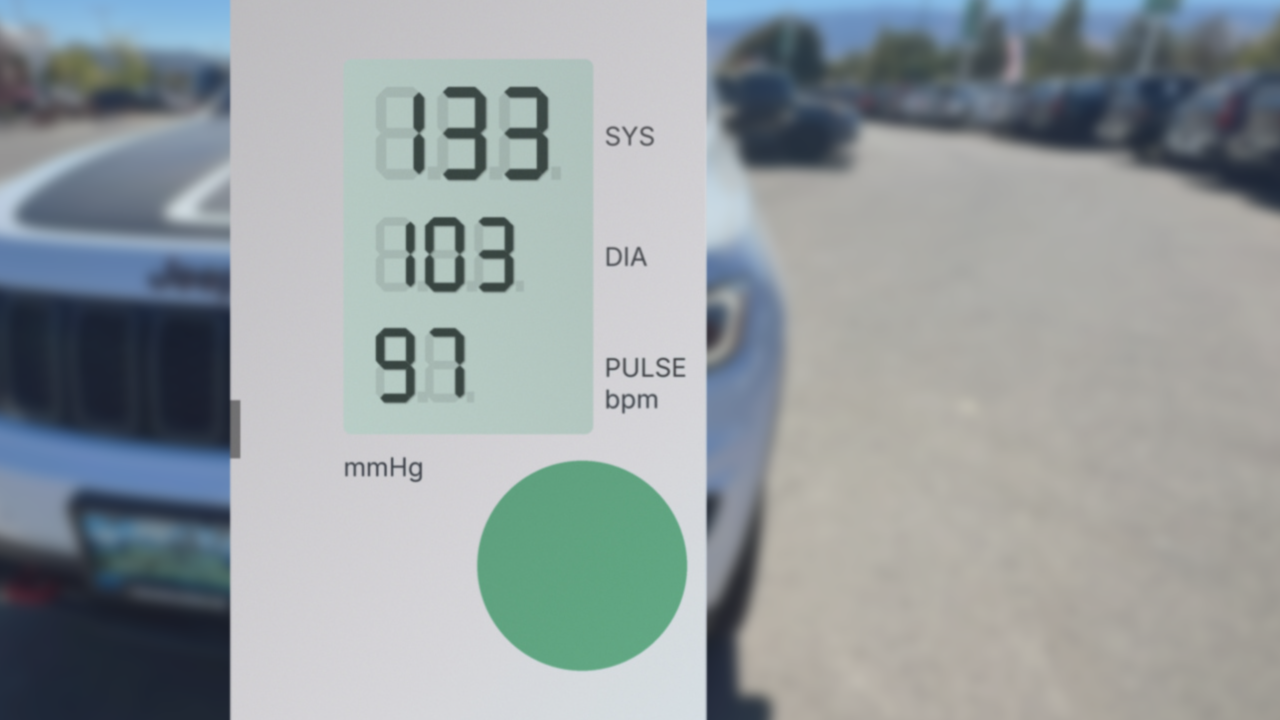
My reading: 133 mmHg
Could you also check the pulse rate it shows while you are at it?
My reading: 97 bpm
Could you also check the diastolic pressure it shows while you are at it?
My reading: 103 mmHg
